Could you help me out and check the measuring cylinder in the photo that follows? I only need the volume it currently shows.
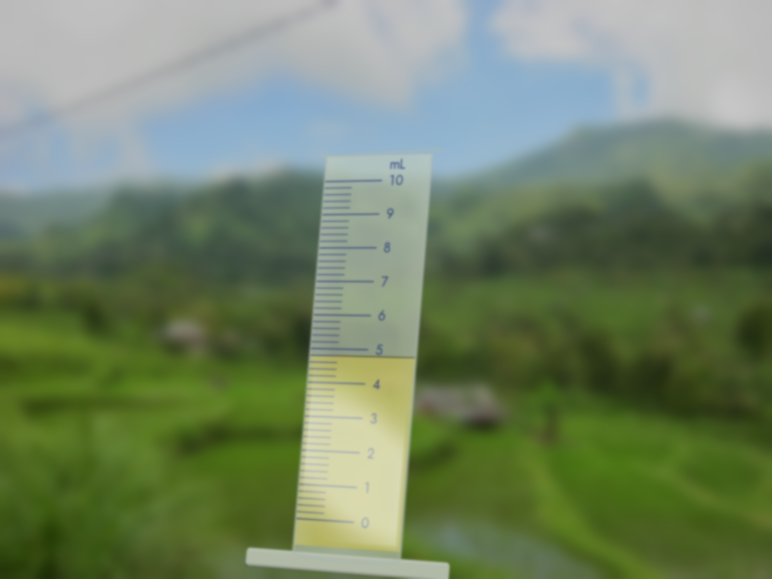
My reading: 4.8 mL
